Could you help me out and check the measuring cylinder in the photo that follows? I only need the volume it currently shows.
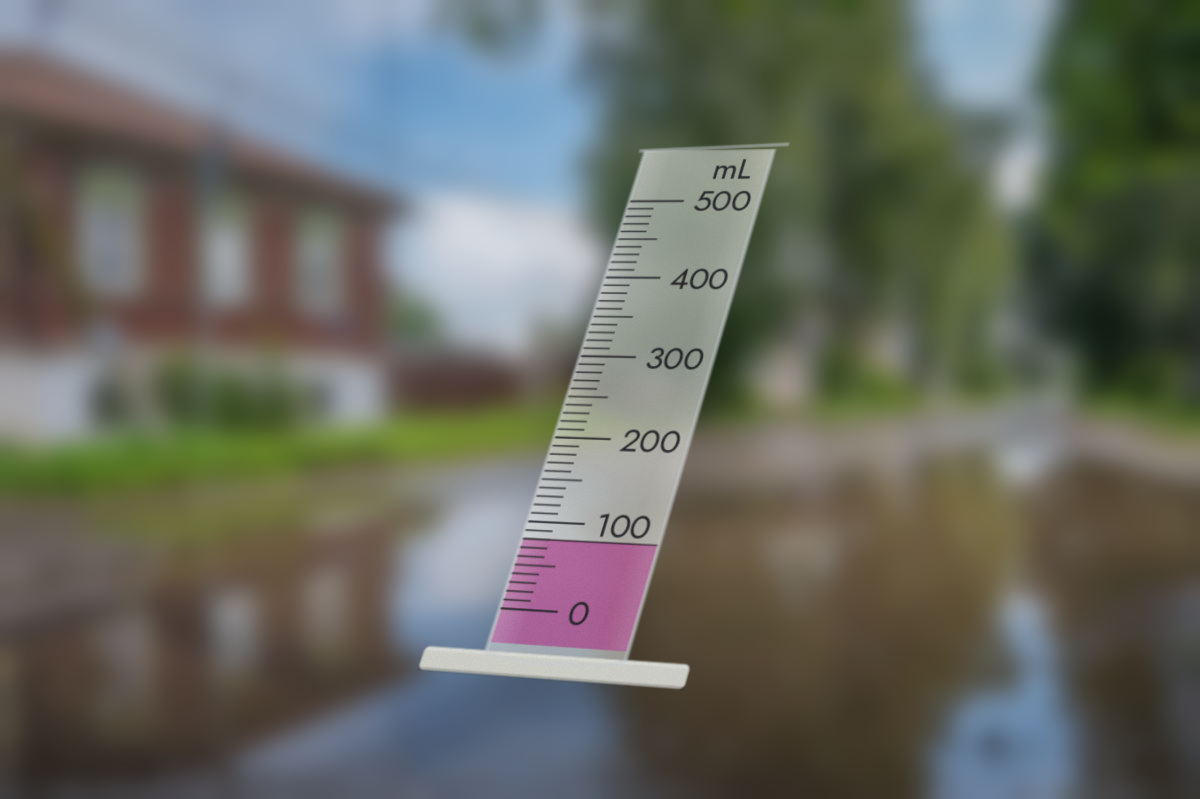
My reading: 80 mL
